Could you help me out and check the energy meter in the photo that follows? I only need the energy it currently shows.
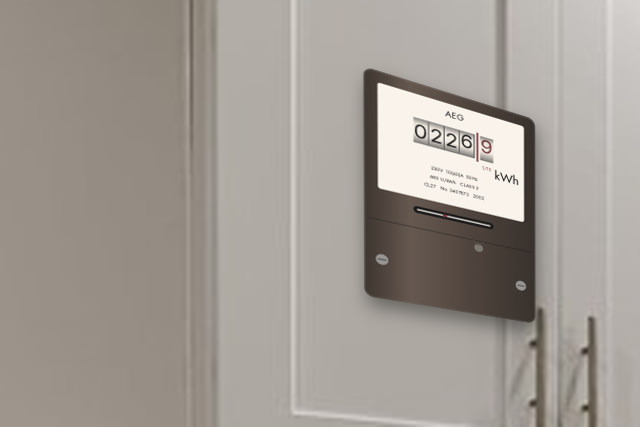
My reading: 226.9 kWh
